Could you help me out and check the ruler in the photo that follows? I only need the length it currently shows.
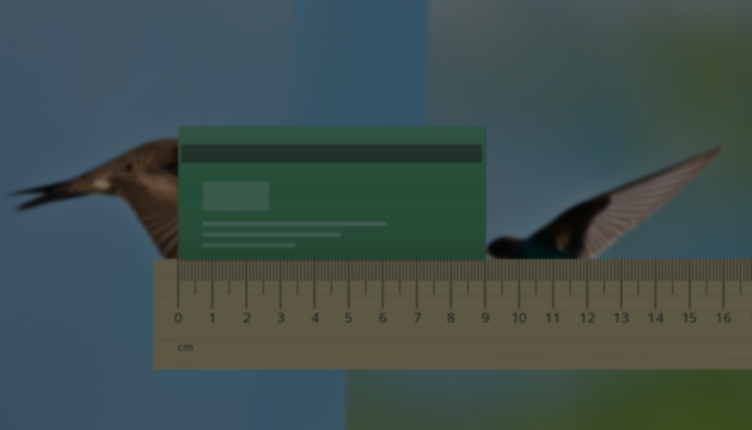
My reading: 9 cm
